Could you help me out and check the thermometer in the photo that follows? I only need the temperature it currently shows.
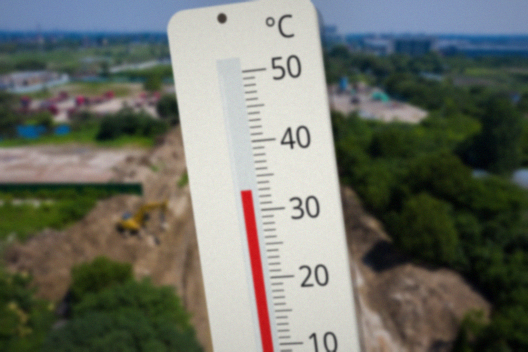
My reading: 33 °C
